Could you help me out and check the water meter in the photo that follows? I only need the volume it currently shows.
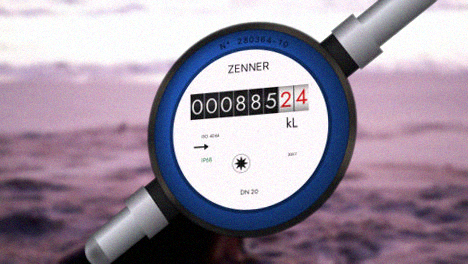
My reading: 885.24 kL
